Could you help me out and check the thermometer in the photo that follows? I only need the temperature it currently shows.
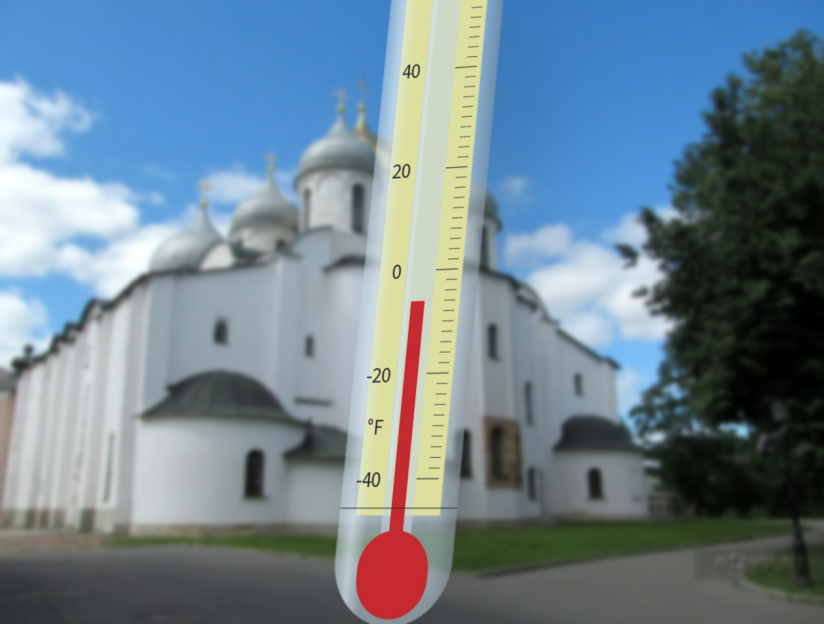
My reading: -6 °F
